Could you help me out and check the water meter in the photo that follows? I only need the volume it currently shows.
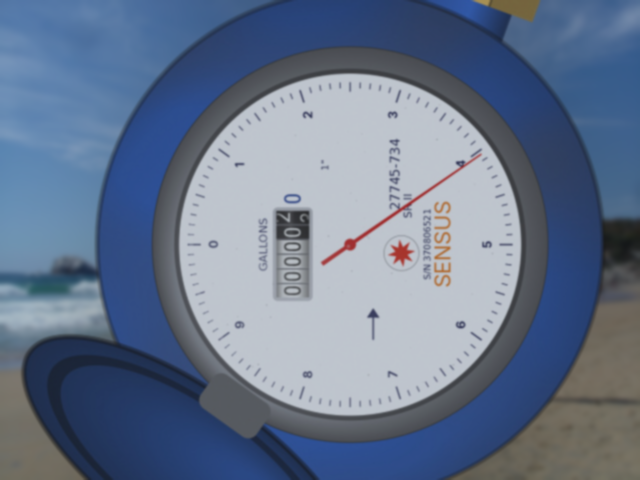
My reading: 24.0 gal
